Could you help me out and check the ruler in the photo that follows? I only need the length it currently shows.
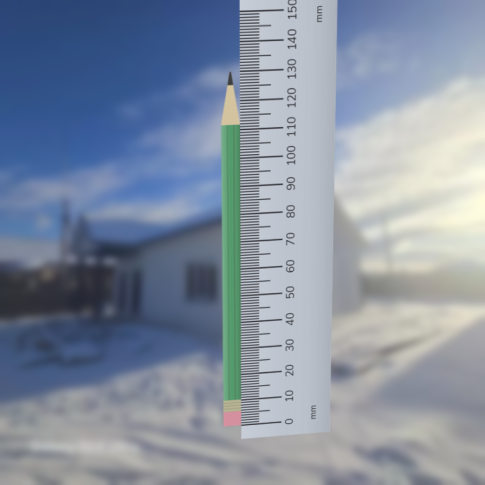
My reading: 130 mm
